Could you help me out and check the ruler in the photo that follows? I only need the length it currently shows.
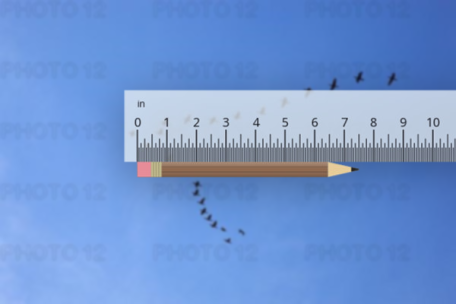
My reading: 7.5 in
